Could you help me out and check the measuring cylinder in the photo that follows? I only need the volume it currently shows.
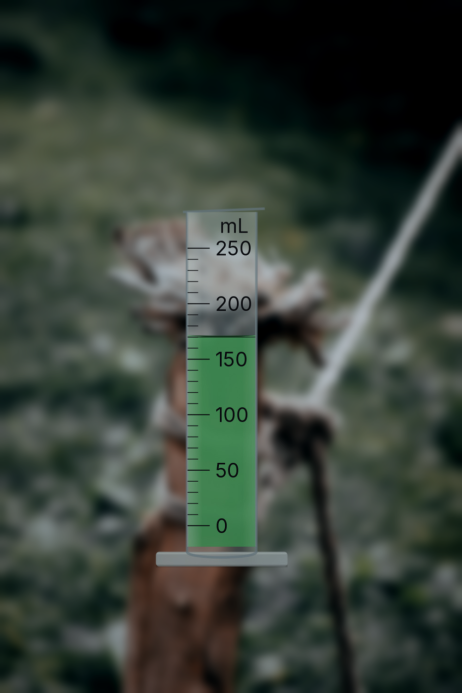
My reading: 170 mL
